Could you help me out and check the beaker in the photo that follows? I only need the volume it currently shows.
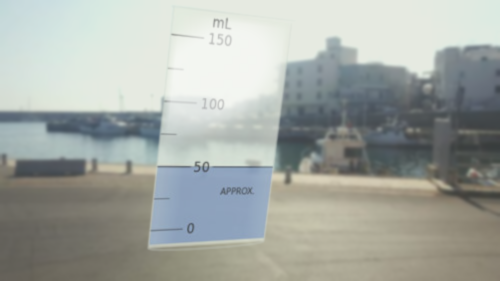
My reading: 50 mL
